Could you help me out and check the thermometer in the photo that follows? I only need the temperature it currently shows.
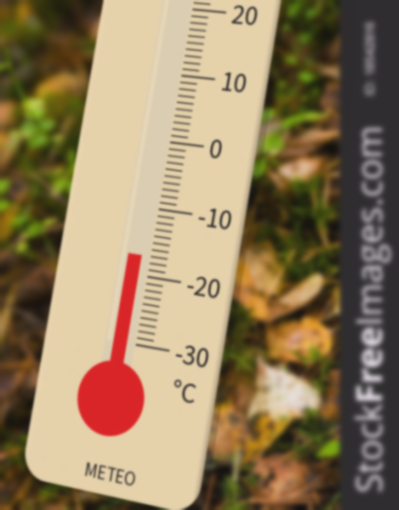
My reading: -17 °C
